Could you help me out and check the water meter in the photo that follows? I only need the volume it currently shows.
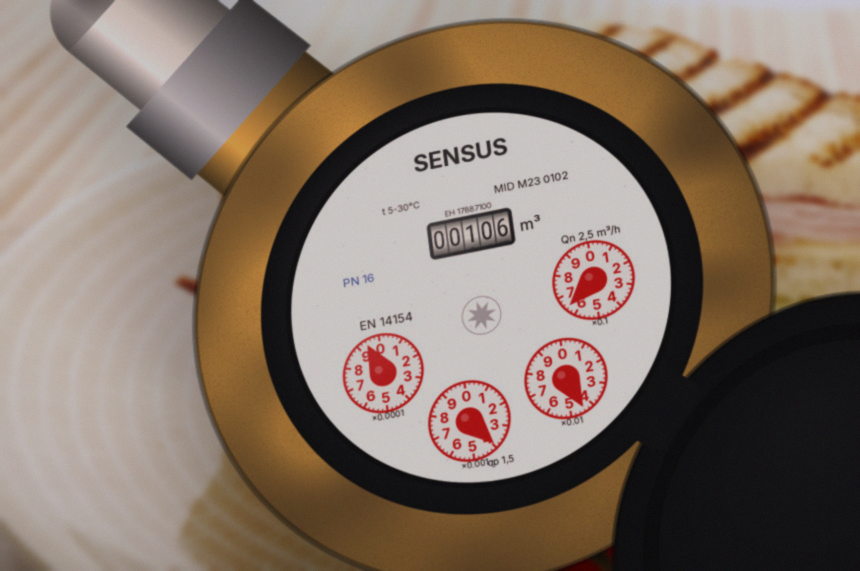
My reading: 106.6439 m³
